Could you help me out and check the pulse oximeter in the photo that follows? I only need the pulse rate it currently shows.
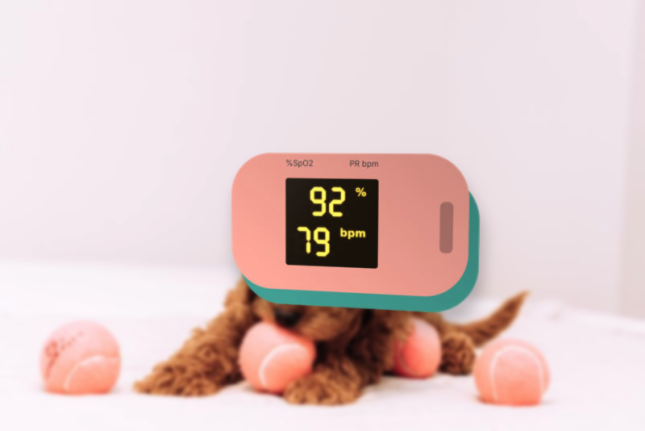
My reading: 79 bpm
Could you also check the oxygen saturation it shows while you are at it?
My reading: 92 %
